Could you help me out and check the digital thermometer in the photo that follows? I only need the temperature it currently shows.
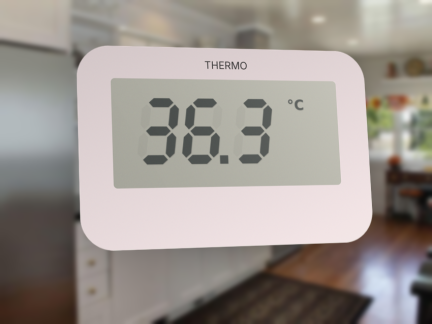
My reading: 36.3 °C
